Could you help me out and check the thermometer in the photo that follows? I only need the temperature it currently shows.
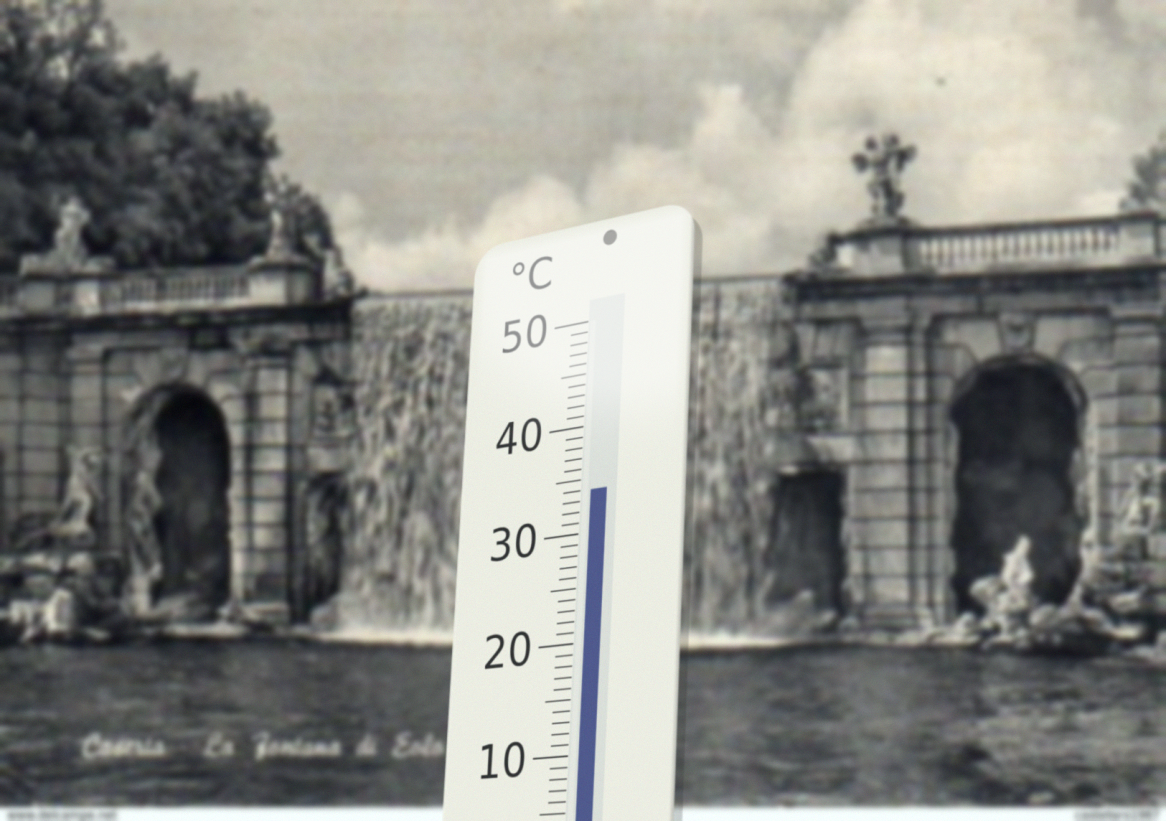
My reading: 34 °C
